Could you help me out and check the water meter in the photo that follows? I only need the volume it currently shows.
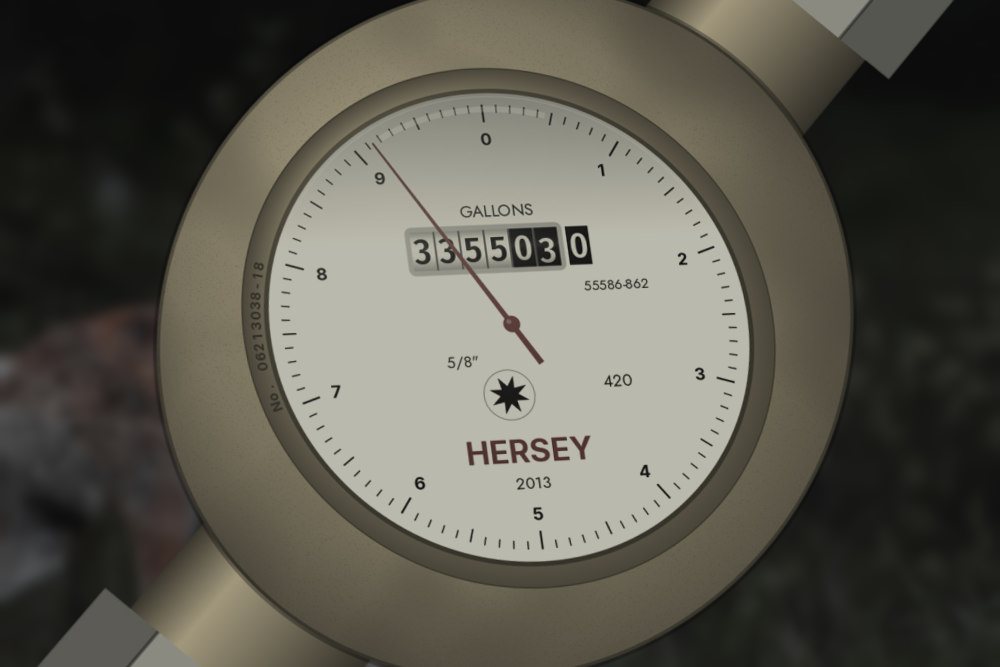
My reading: 3355029.1 gal
